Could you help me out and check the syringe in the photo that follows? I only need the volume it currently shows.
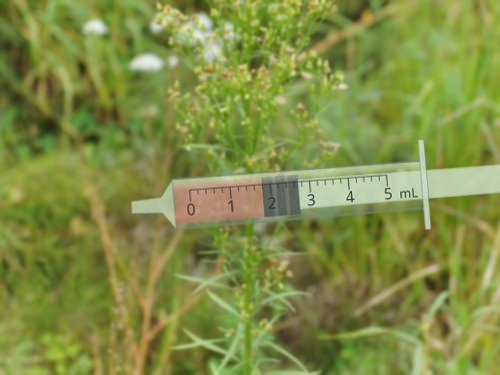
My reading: 1.8 mL
